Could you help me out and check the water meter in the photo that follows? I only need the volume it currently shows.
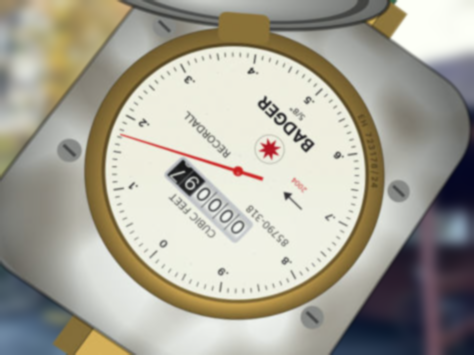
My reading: 97.17 ft³
